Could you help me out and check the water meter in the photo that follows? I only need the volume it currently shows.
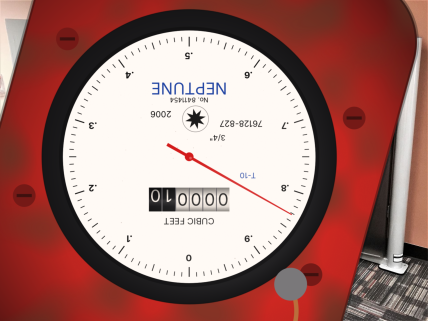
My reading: 9.83 ft³
